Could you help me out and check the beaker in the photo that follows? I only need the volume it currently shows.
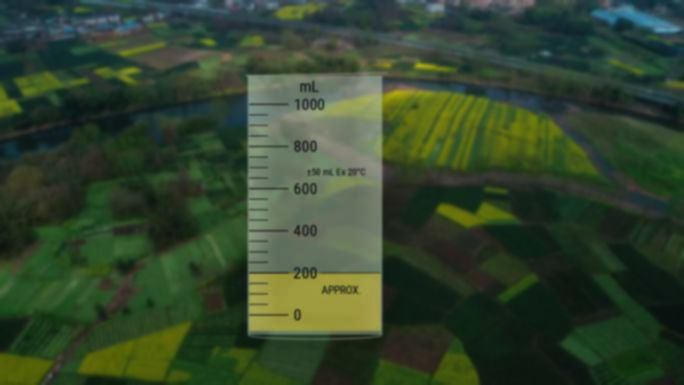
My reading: 200 mL
